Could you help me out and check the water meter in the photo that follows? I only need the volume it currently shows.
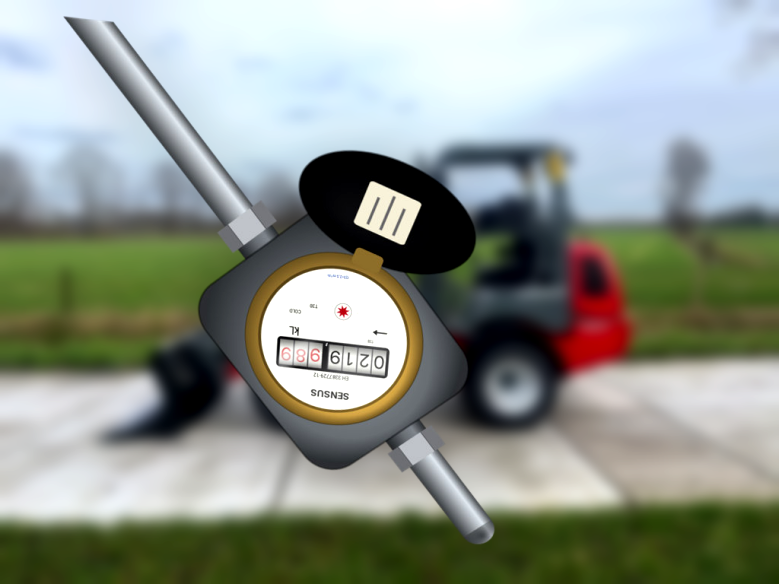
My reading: 219.989 kL
